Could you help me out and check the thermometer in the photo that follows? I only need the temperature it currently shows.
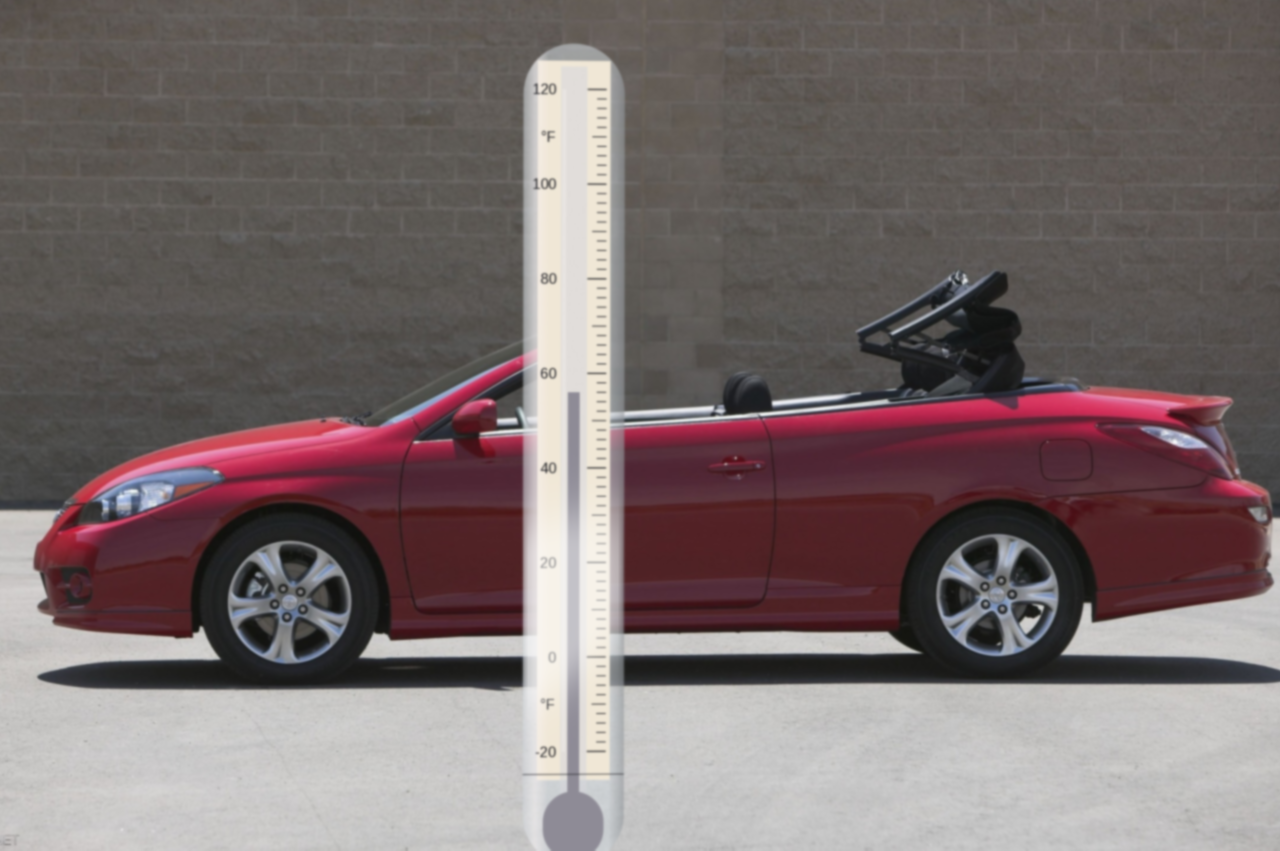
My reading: 56 °F
